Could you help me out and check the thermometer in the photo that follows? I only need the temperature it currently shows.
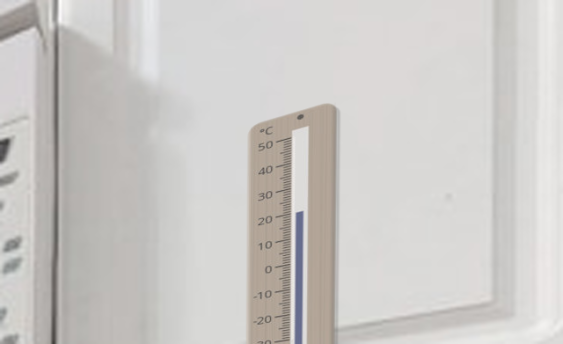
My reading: 20 °C
